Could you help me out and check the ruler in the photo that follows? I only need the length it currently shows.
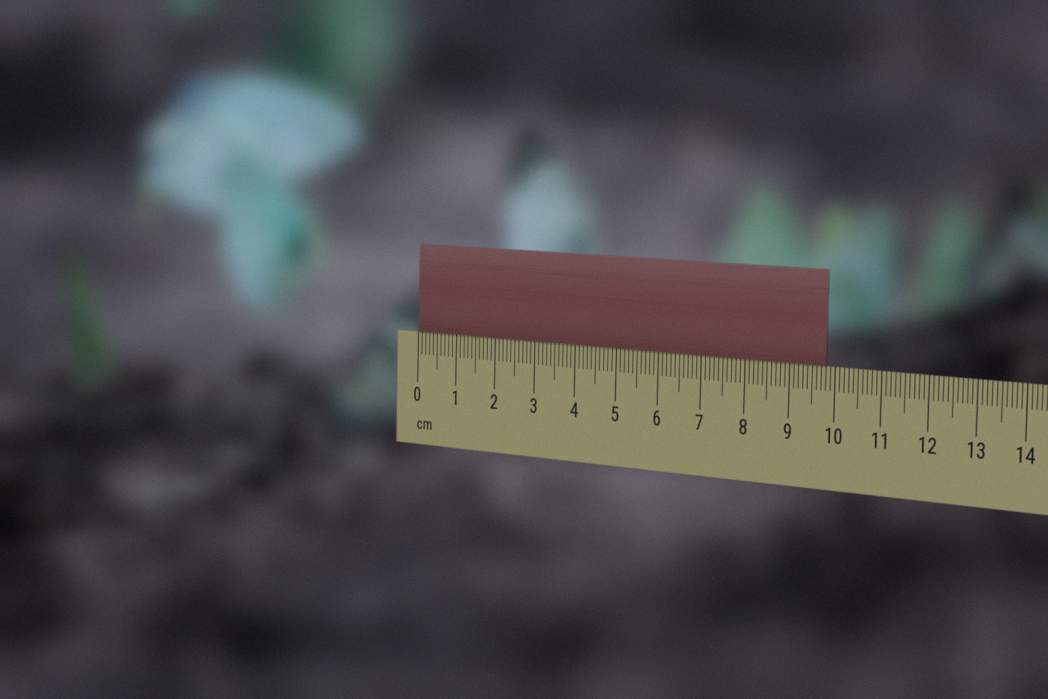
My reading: 9.8 cm
